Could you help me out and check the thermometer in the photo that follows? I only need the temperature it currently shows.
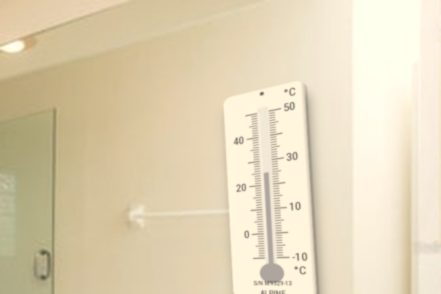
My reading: 25 °C
